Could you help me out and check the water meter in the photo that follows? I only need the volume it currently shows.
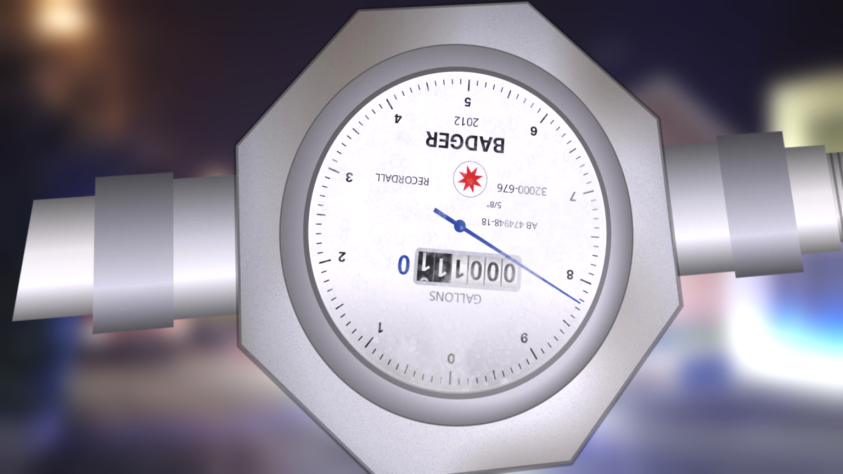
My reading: 1108.2 gal
